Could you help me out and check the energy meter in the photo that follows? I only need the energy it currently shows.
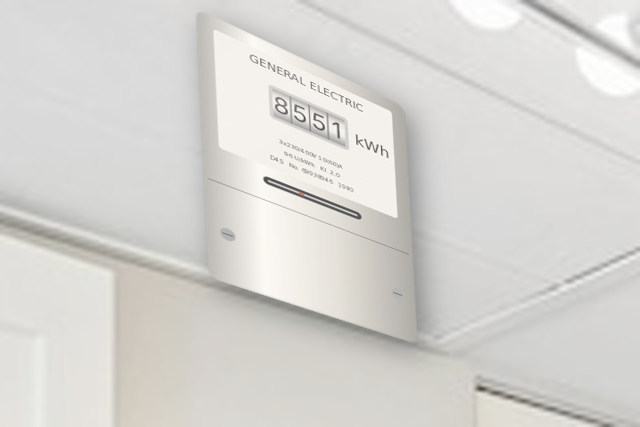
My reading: 8551 kWh
